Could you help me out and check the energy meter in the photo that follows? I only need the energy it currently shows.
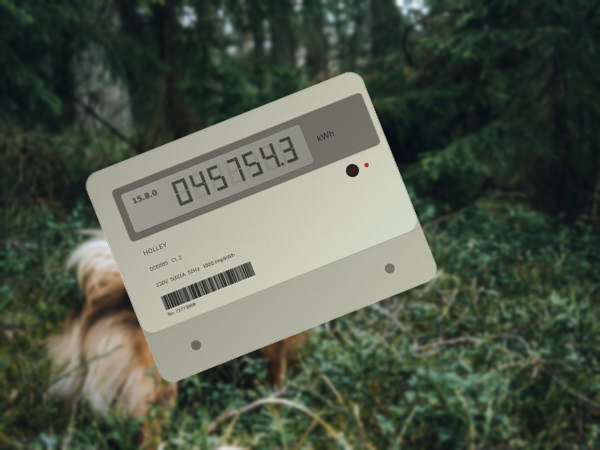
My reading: 45754.3 kWh
